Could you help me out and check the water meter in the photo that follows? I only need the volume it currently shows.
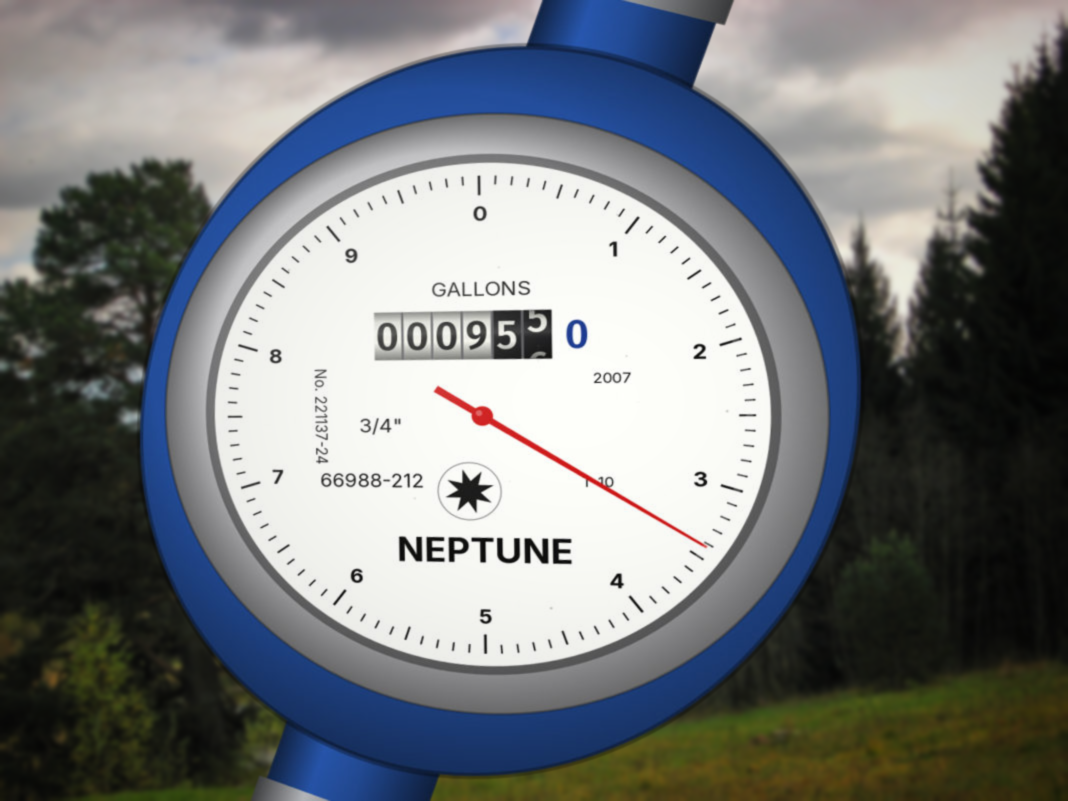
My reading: 9553.4 gal
